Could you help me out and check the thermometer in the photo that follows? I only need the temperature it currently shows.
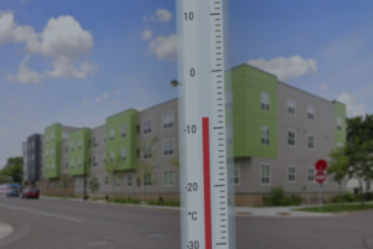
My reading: -8 °C
